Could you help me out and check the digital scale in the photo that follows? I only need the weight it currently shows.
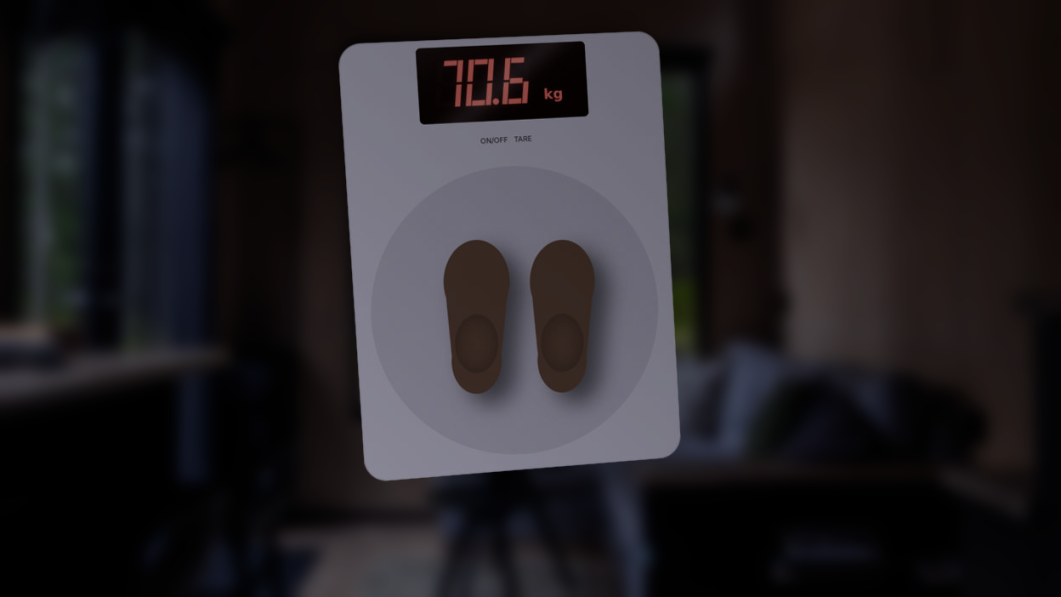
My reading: 70.6 kg
